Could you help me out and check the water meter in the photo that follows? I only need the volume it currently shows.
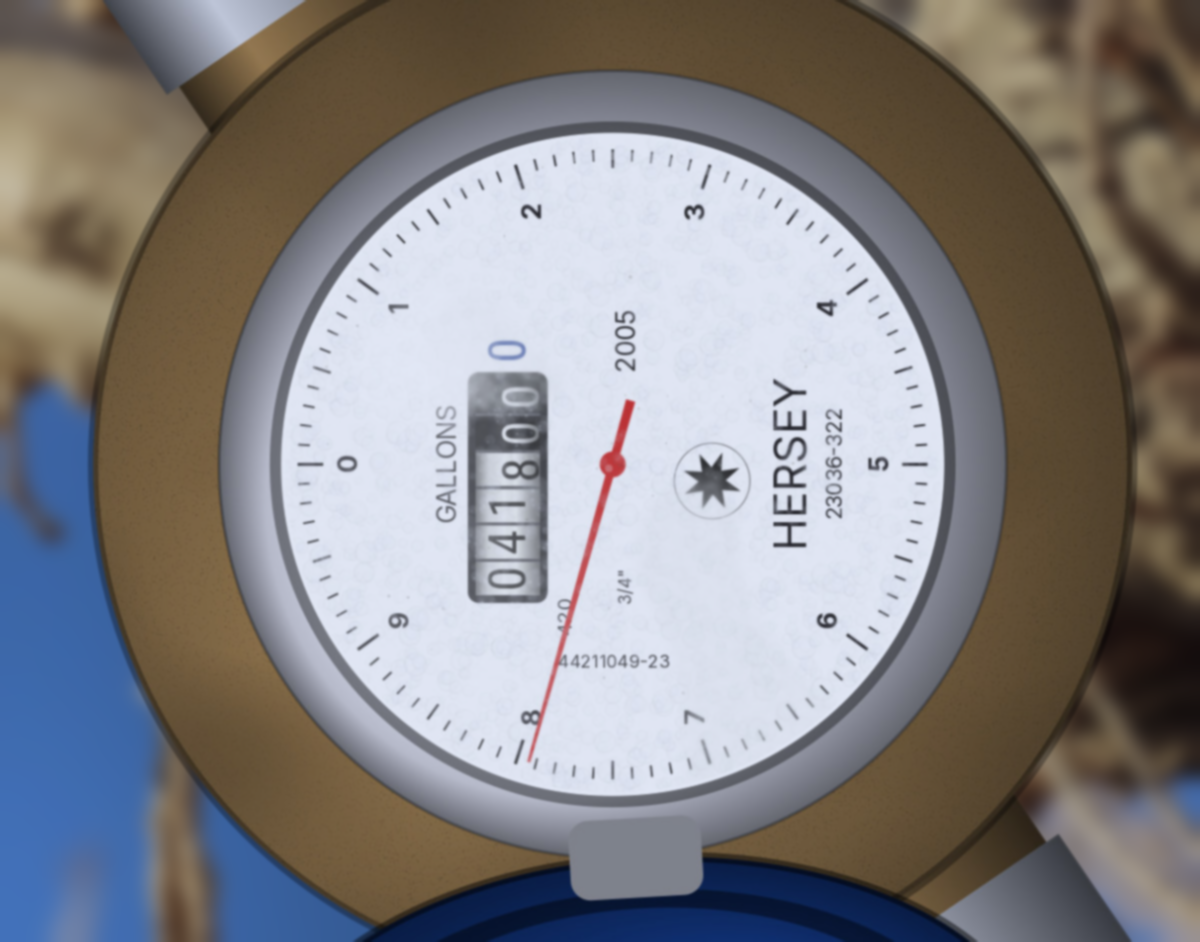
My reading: 417997.9 gal
